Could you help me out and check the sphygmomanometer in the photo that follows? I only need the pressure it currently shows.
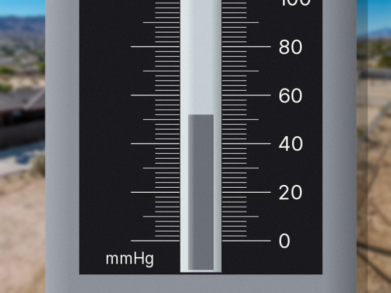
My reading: 52 mmHg
